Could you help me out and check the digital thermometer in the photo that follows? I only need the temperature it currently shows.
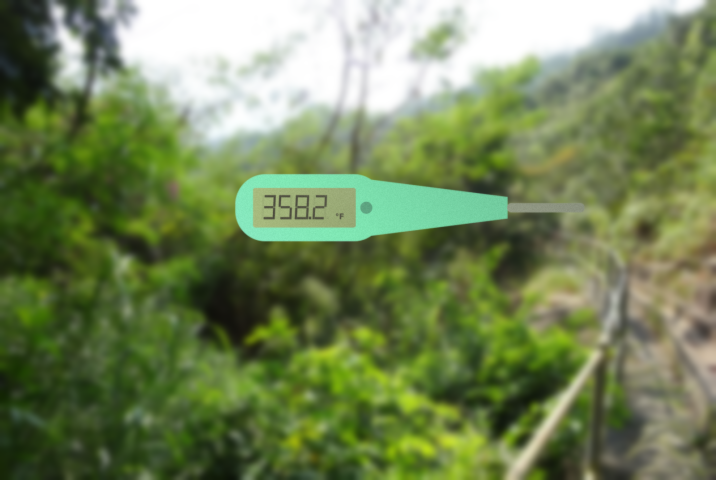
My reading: 358.2 °F
